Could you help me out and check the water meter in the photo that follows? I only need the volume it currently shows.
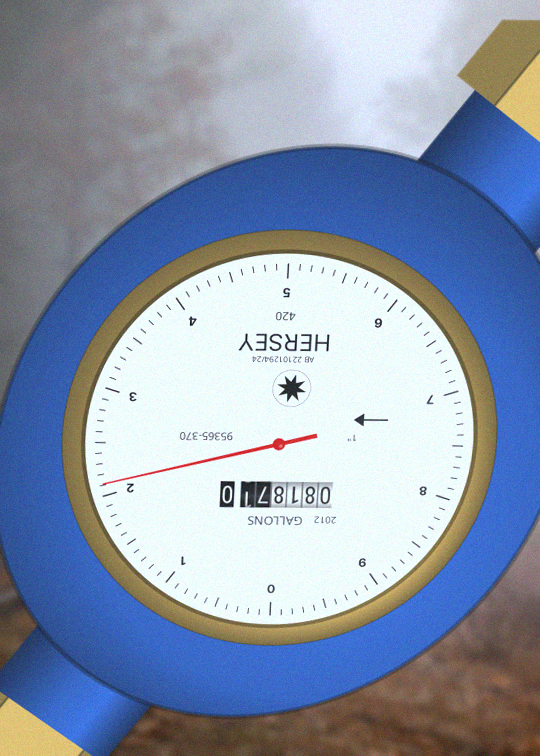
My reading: 818712.1 gal
